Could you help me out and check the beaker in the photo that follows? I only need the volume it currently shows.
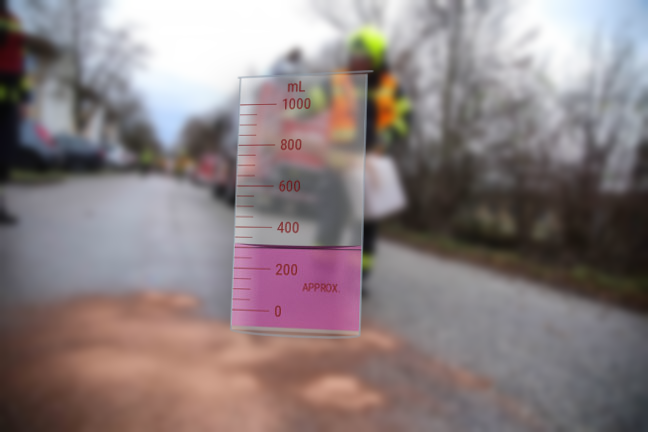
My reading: 300 mL
